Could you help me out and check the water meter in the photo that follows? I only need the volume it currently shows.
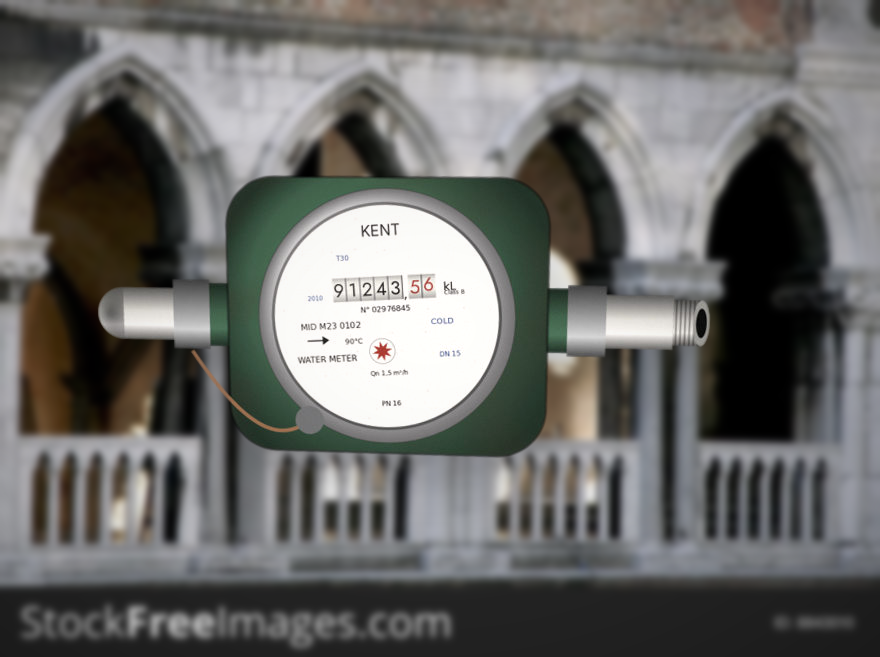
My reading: 91243.56 kL
